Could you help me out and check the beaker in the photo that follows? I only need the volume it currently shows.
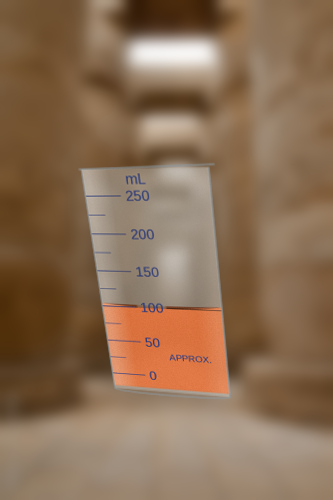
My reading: 100 mL
